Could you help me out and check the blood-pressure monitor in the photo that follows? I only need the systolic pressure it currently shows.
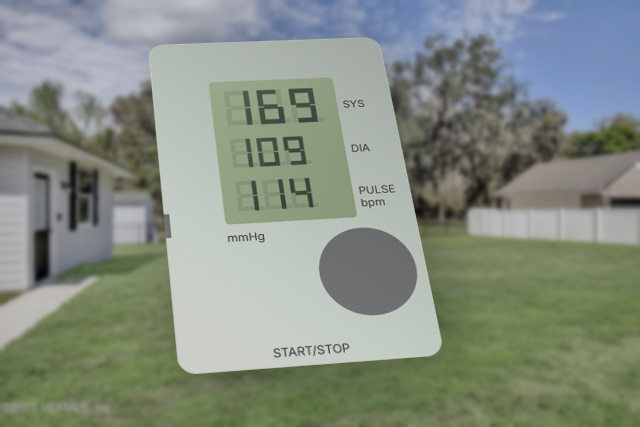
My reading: 169 mmHg
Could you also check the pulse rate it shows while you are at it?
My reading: 114 bpm
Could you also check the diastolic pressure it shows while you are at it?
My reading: 109 mmHg
